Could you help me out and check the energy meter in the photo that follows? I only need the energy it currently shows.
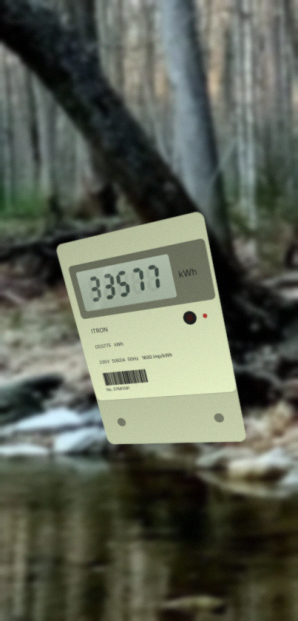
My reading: 33577 kWh
